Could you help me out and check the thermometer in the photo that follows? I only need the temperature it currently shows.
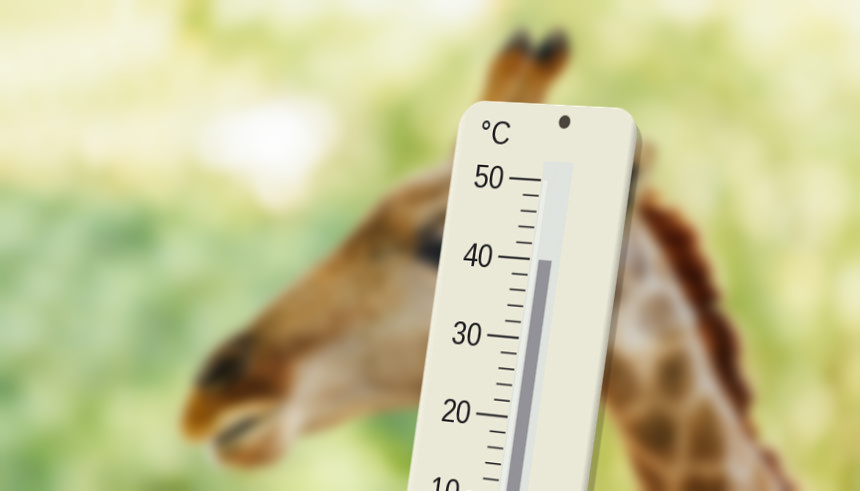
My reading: 40 °C
